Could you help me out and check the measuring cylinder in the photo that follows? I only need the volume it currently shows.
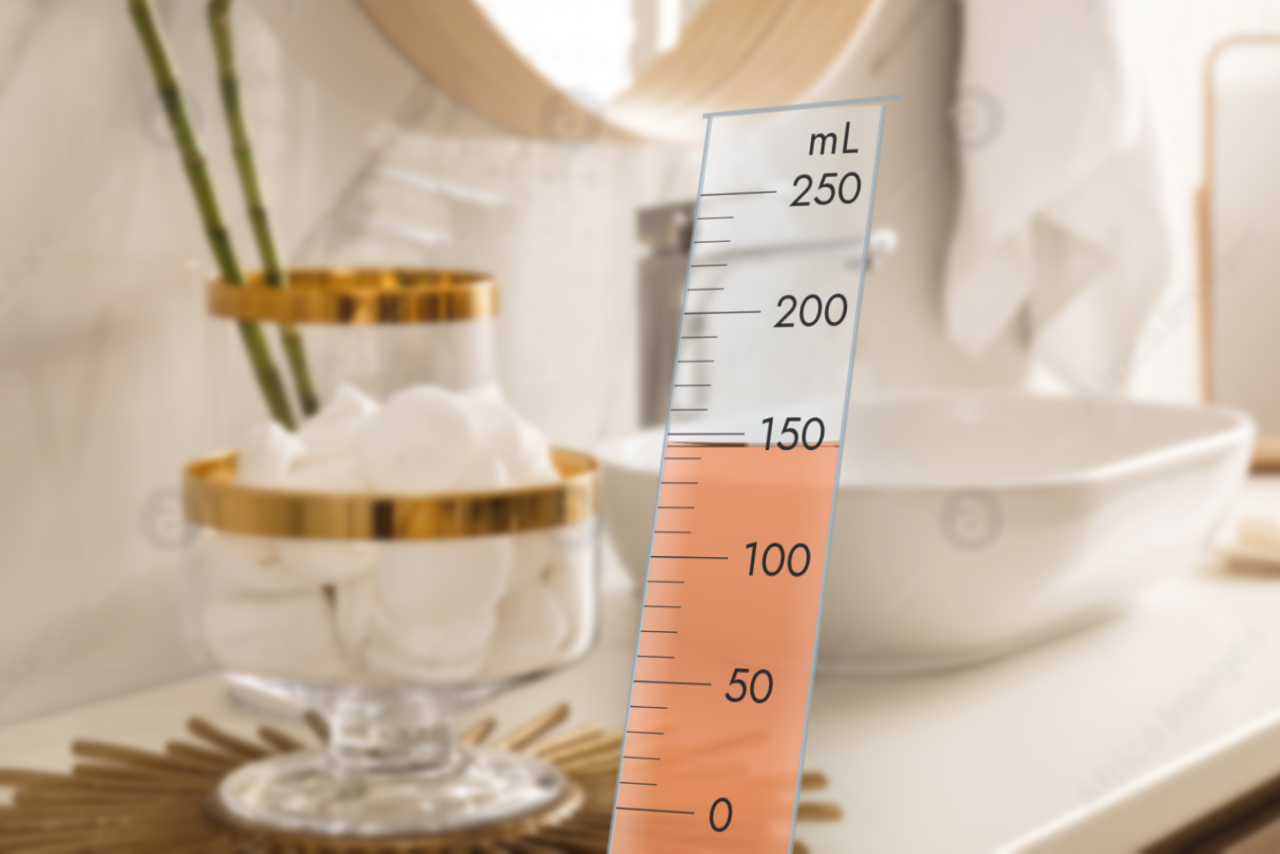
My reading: 145 mL
